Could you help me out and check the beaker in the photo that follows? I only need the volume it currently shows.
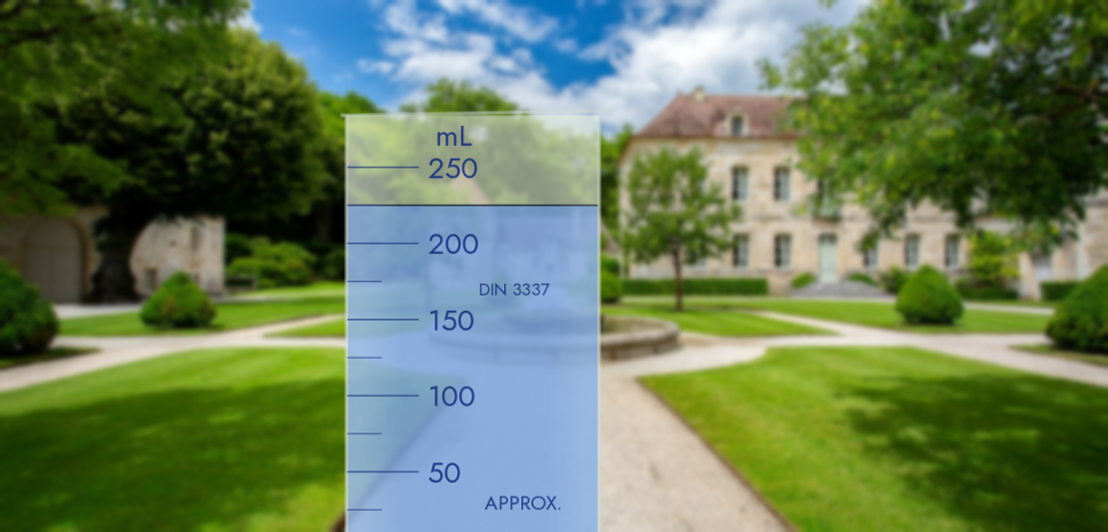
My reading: 225 mL
